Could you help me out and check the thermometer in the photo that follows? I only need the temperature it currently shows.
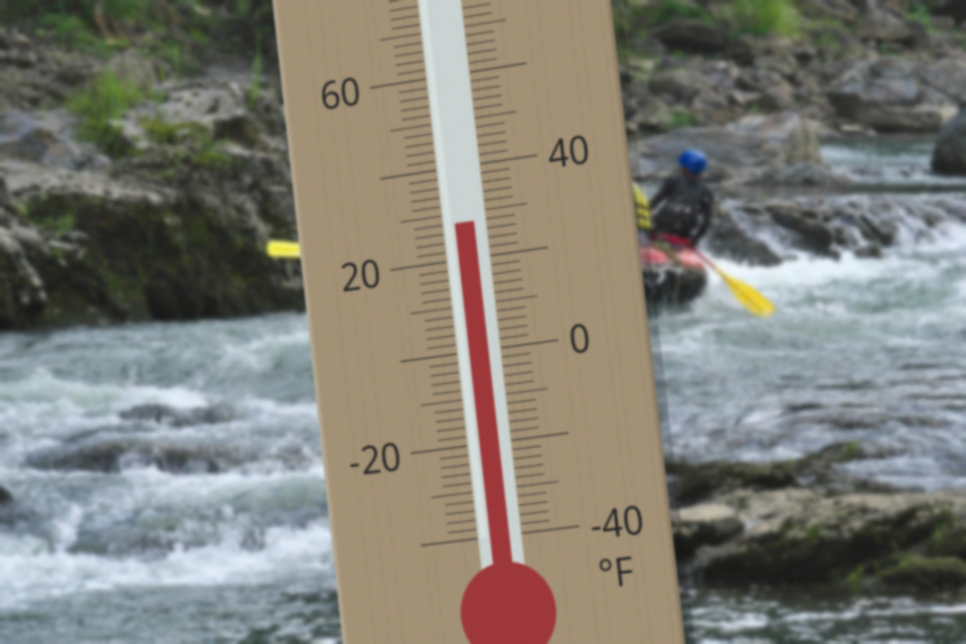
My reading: 28 °F
